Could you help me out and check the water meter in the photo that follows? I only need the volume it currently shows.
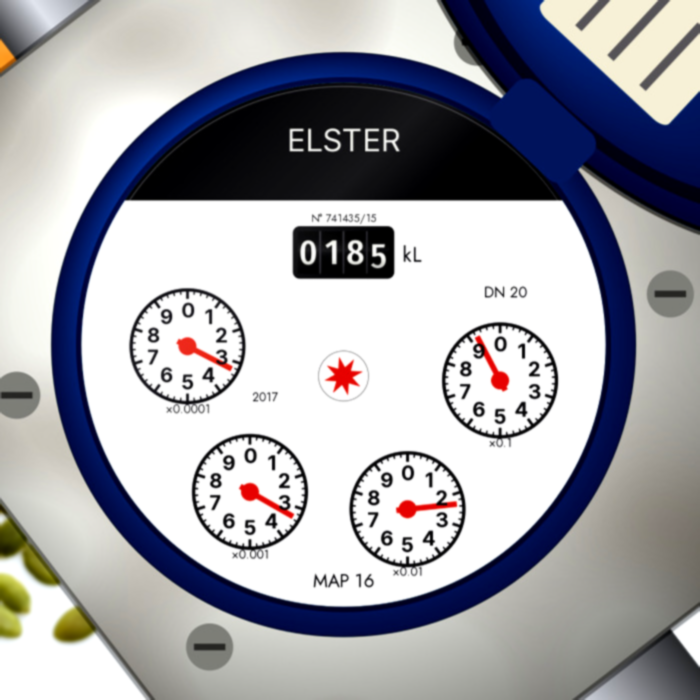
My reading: 184.9233 kL
